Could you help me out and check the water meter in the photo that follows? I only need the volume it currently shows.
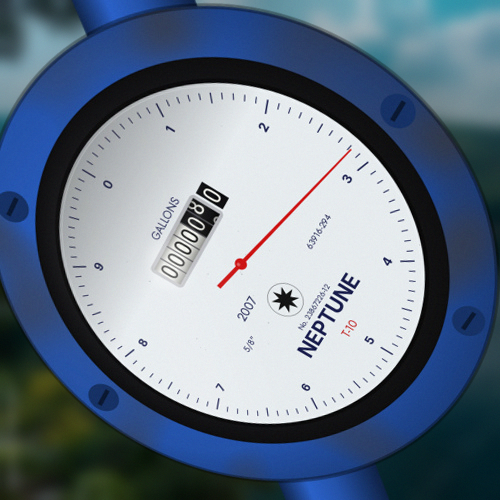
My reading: 82.8 gal
